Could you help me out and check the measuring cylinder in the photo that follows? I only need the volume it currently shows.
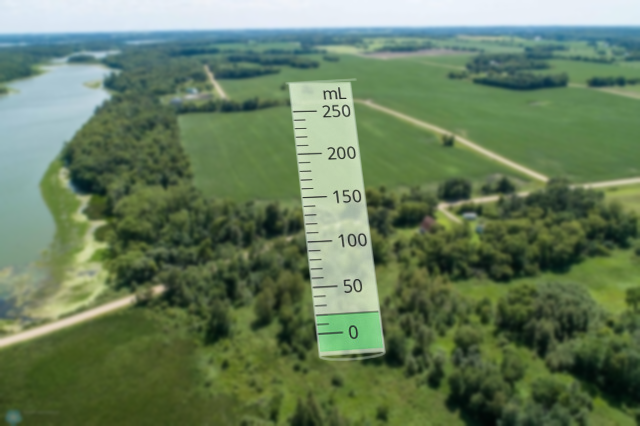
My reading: 20 mL
